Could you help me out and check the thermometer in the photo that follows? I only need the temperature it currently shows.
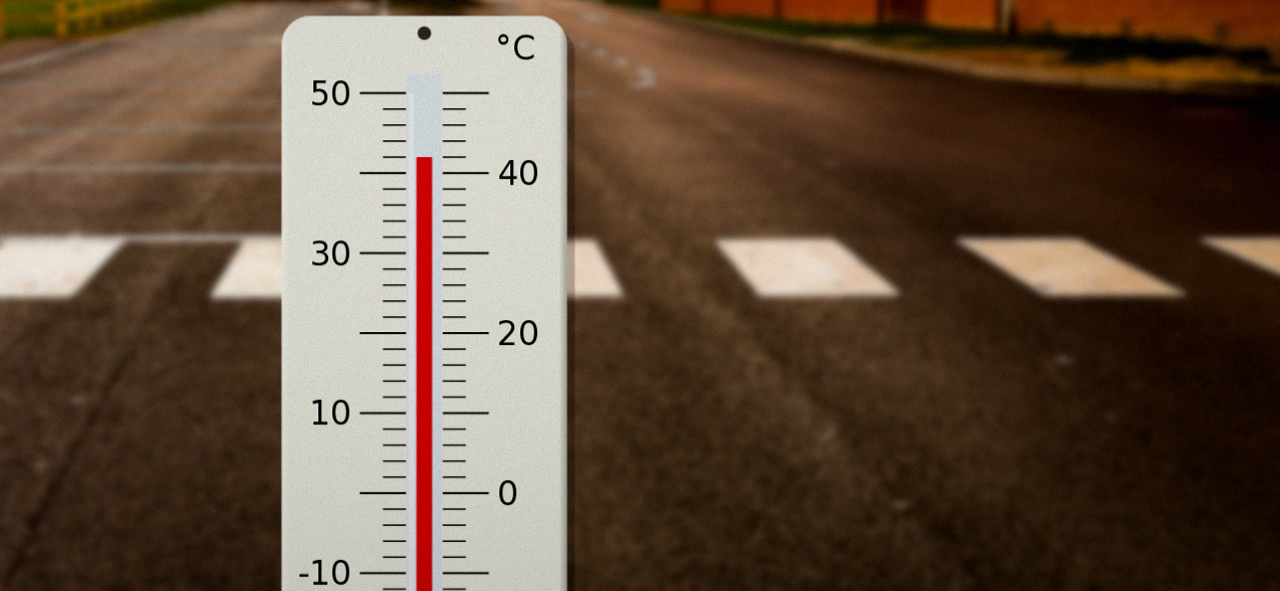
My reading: 42 °C
